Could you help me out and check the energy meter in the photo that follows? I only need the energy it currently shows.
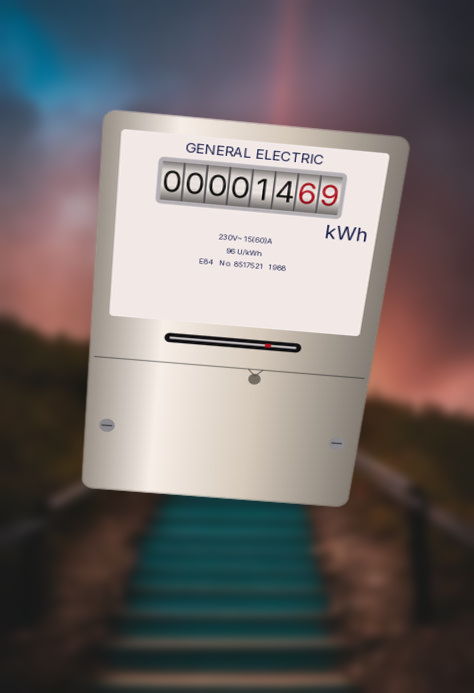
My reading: 14.69 kWh
